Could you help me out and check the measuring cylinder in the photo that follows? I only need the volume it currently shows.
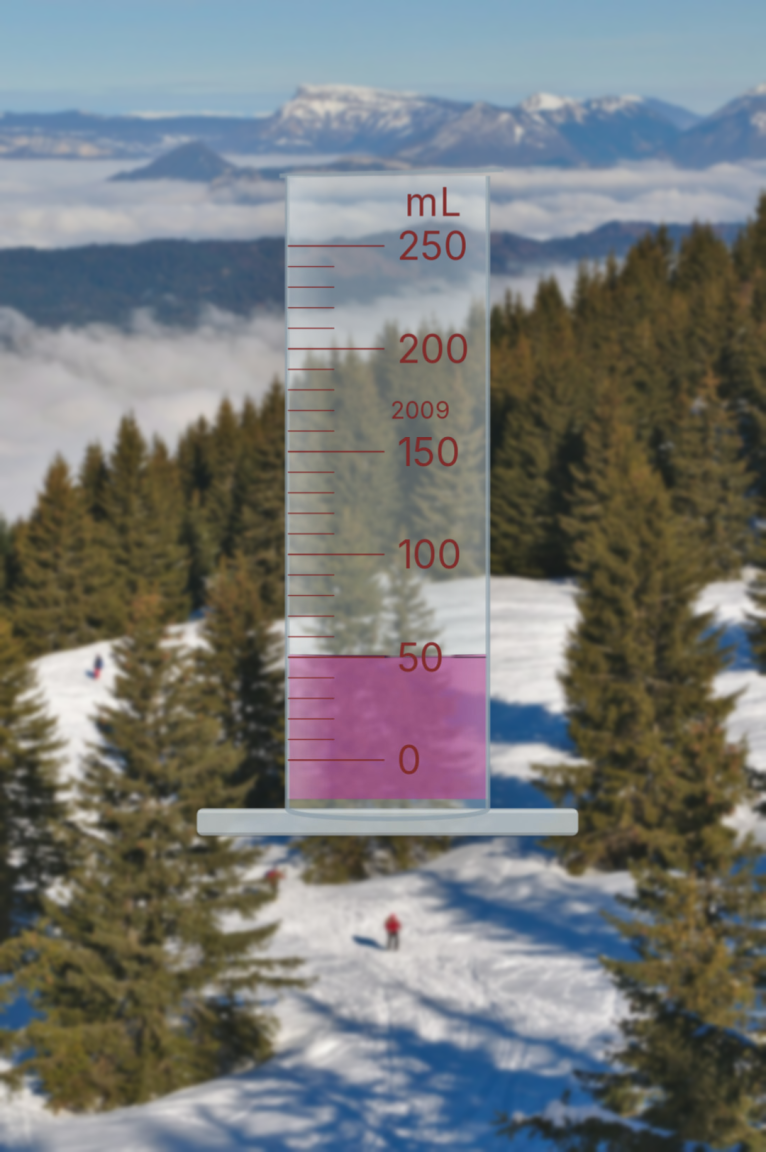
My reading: 50 mL
